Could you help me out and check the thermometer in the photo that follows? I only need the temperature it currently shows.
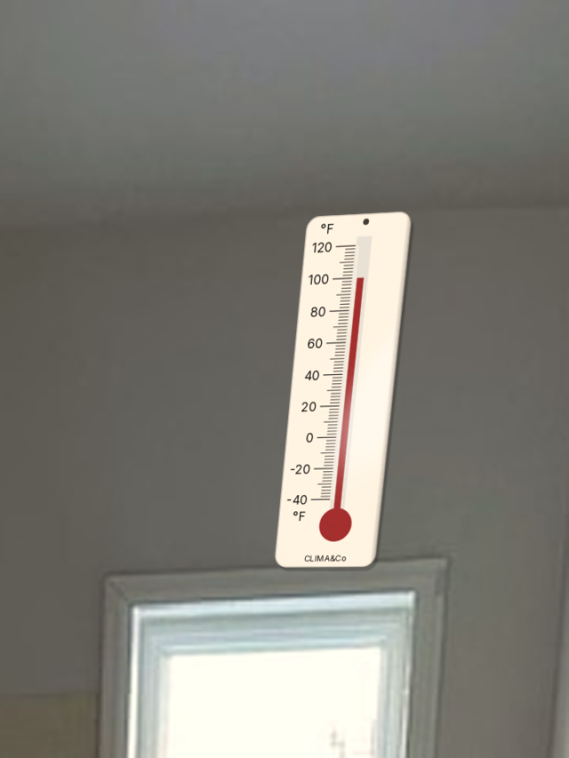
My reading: 100 °F
